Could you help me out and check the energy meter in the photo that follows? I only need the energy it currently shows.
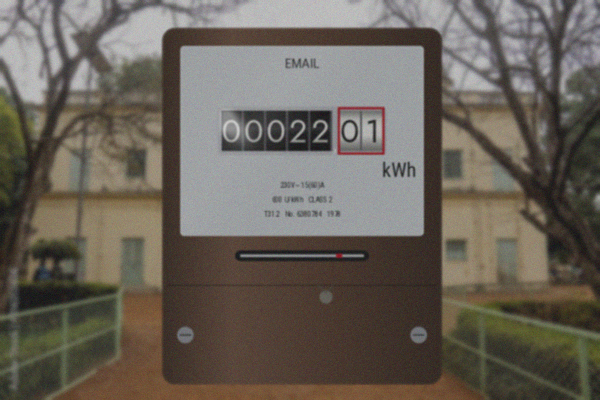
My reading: 22.01 kWh
